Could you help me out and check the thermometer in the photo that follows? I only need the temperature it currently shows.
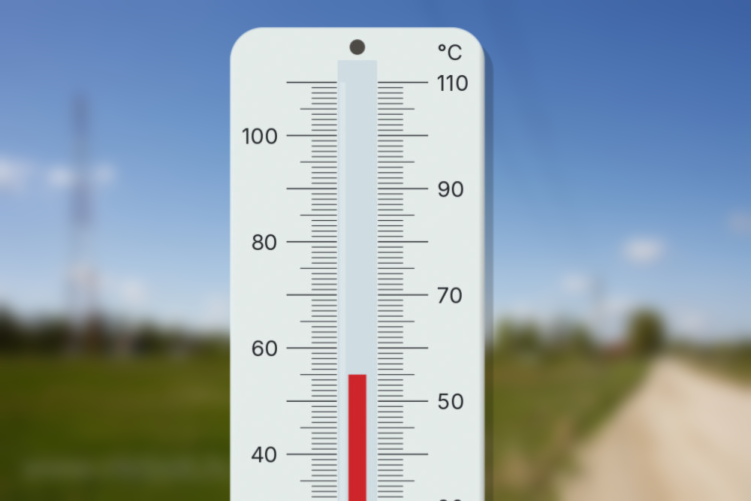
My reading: 55 °C
